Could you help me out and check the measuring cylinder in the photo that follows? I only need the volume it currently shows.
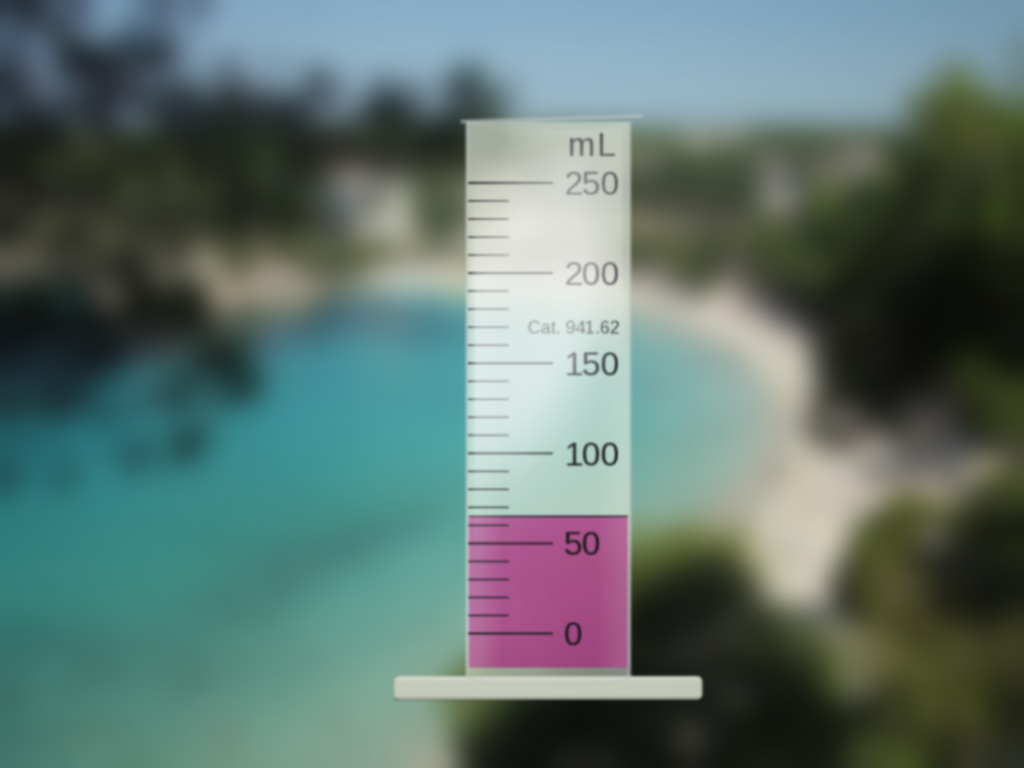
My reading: 65 mL
